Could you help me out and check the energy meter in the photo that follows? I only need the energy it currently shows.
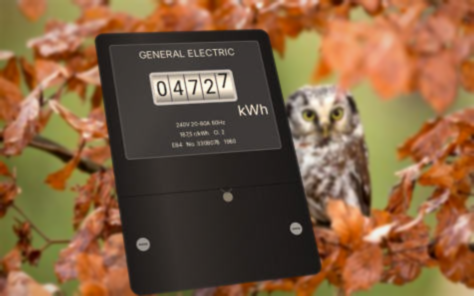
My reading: 4727 kWh
